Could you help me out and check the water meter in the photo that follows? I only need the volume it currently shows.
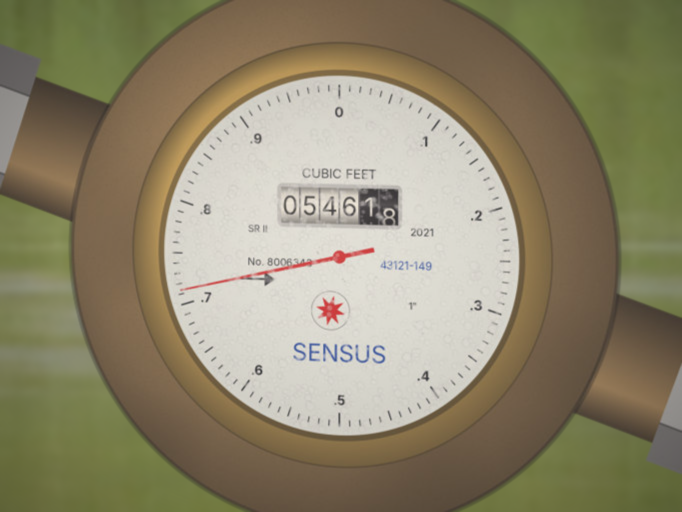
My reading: 54617.71 ft³
